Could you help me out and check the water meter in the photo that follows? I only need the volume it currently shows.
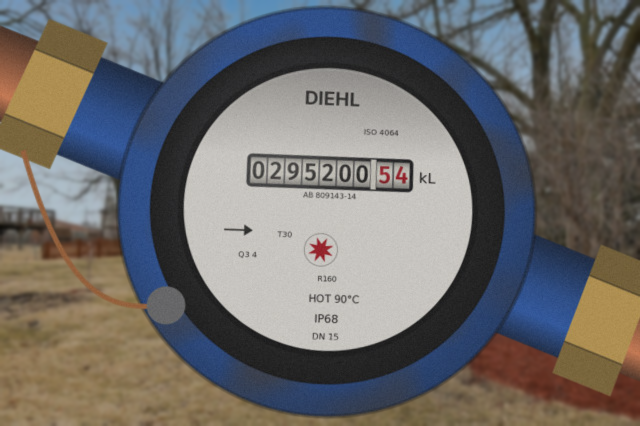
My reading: 295200.54 kL
